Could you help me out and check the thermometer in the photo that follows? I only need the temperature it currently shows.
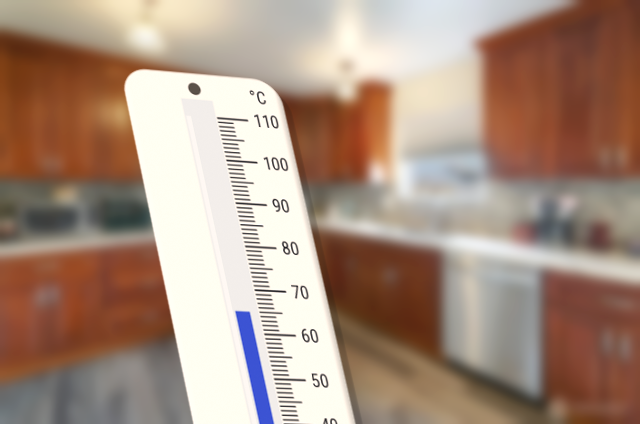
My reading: 65 °C
